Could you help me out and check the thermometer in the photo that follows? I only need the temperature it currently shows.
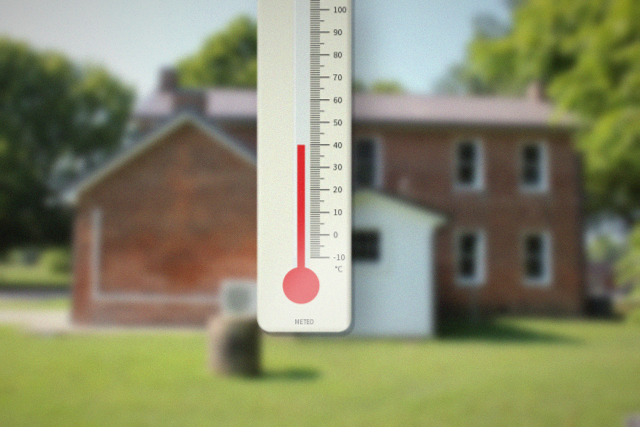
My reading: 40 °C
